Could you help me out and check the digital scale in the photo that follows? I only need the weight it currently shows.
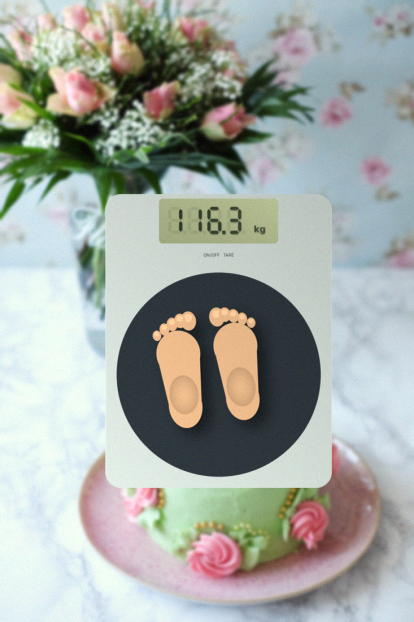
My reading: 116.3 kg
